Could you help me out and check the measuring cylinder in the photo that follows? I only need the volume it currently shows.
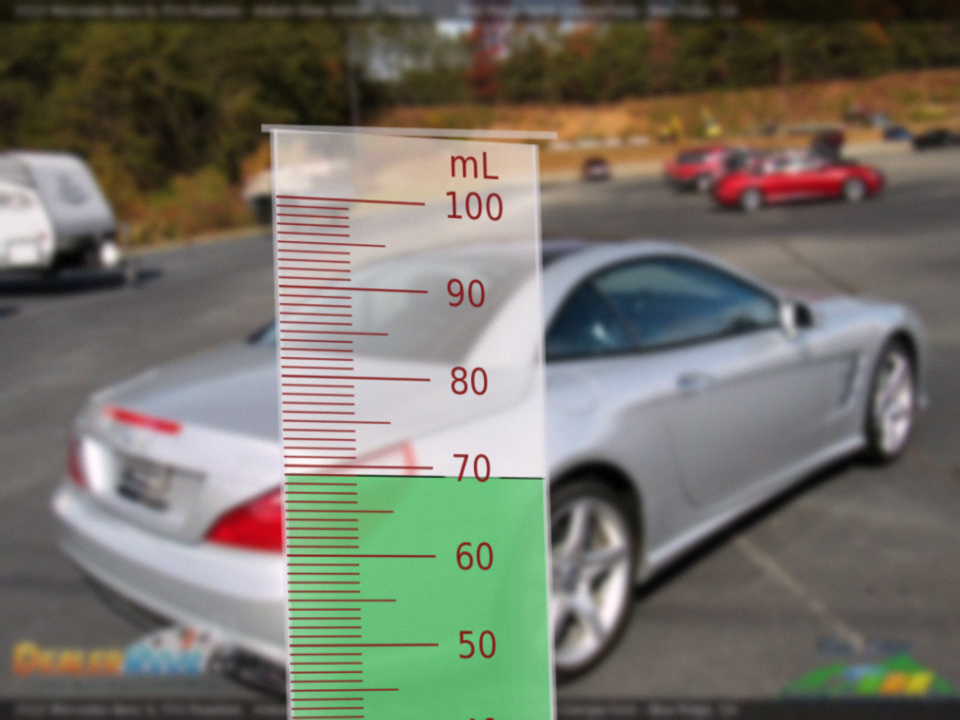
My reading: 69 mL
